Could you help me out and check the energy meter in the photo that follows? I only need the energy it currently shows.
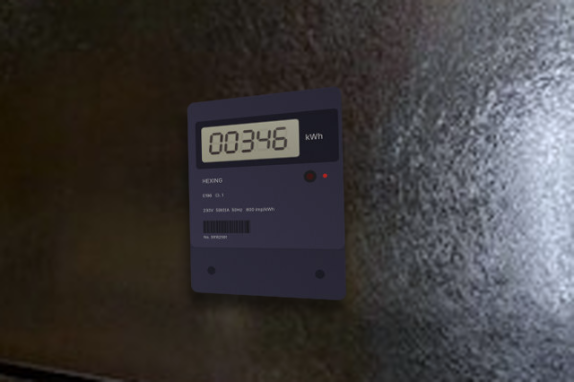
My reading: 346 kWh
